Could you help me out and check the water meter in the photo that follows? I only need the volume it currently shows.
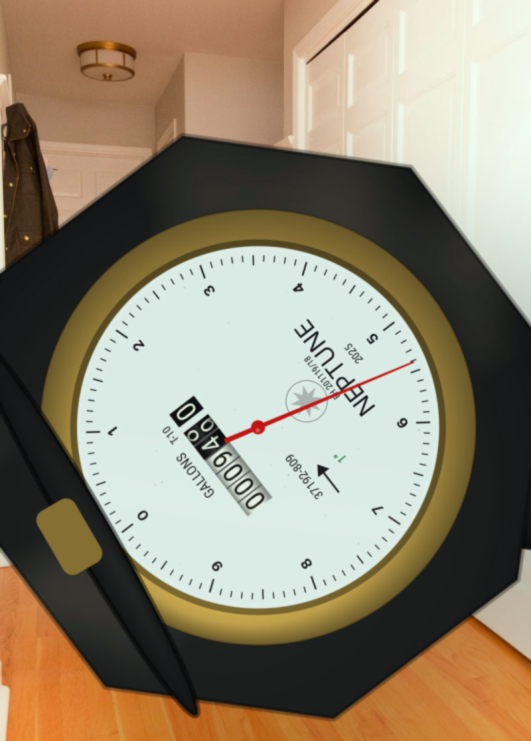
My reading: 9485.4 gal
